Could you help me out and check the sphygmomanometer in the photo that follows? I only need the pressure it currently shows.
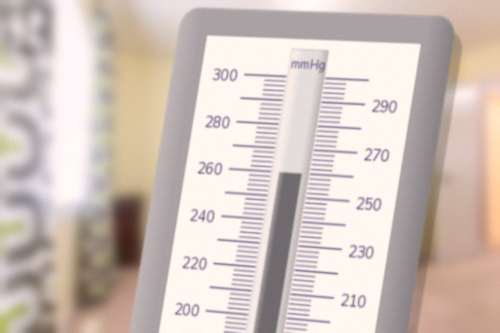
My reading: 260 mmHg
